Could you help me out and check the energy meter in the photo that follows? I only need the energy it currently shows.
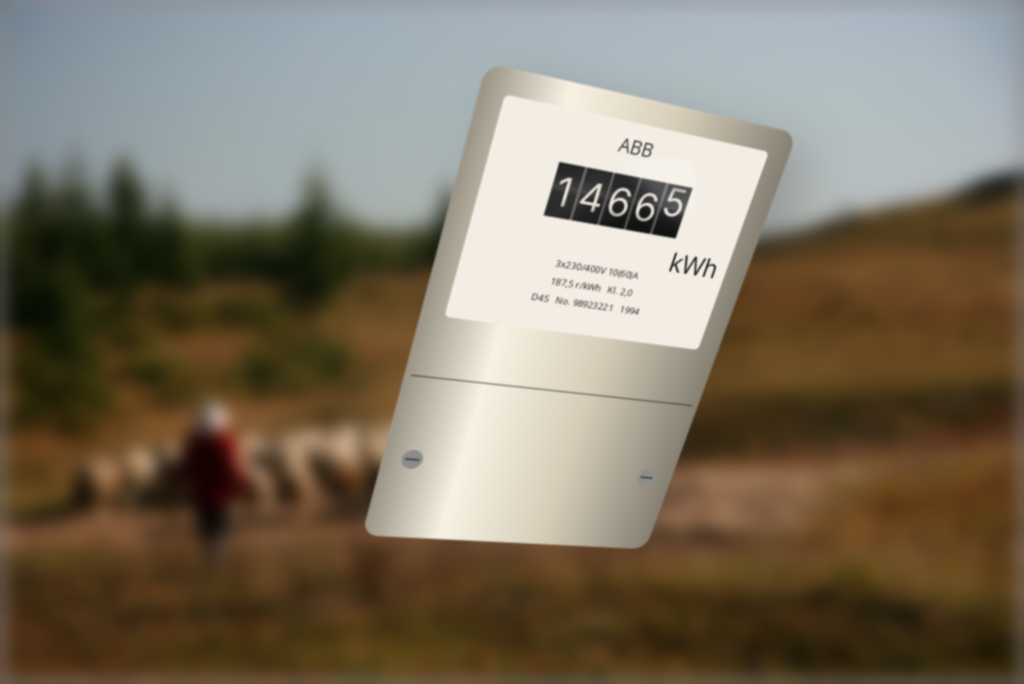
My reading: 14665 kWh
